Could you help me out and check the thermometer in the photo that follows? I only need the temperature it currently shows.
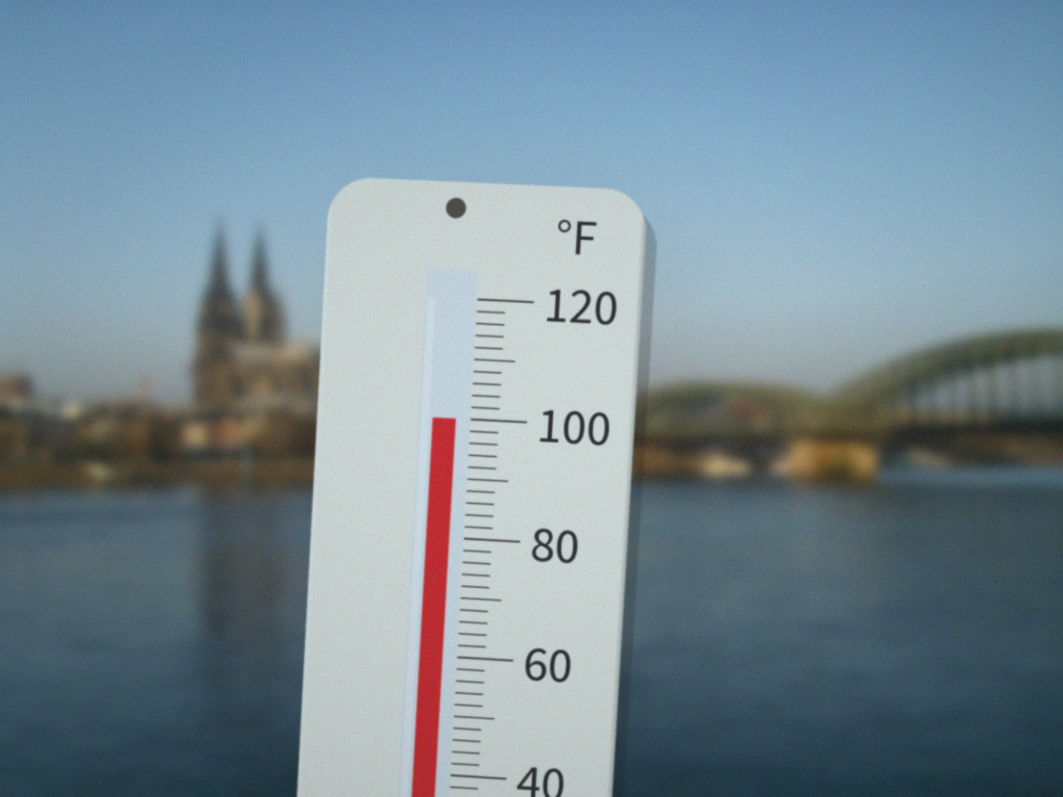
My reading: 100 °F
